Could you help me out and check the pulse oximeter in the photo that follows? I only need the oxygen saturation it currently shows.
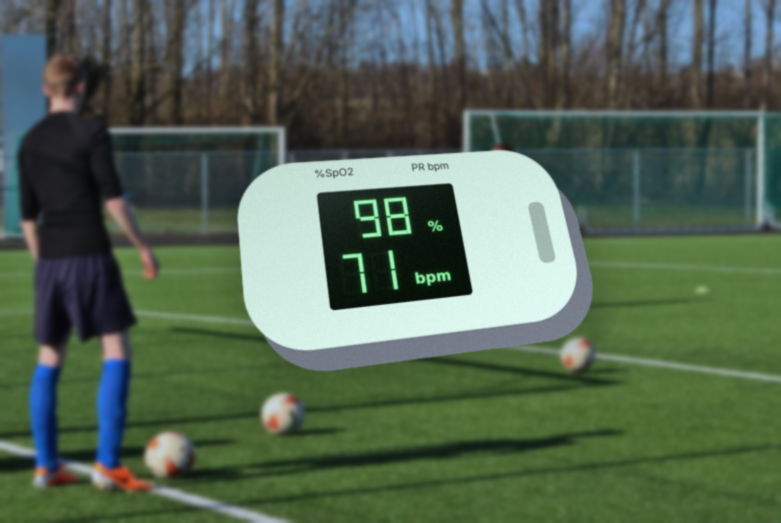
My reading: 98 %
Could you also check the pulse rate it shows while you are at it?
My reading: 71 bpm
